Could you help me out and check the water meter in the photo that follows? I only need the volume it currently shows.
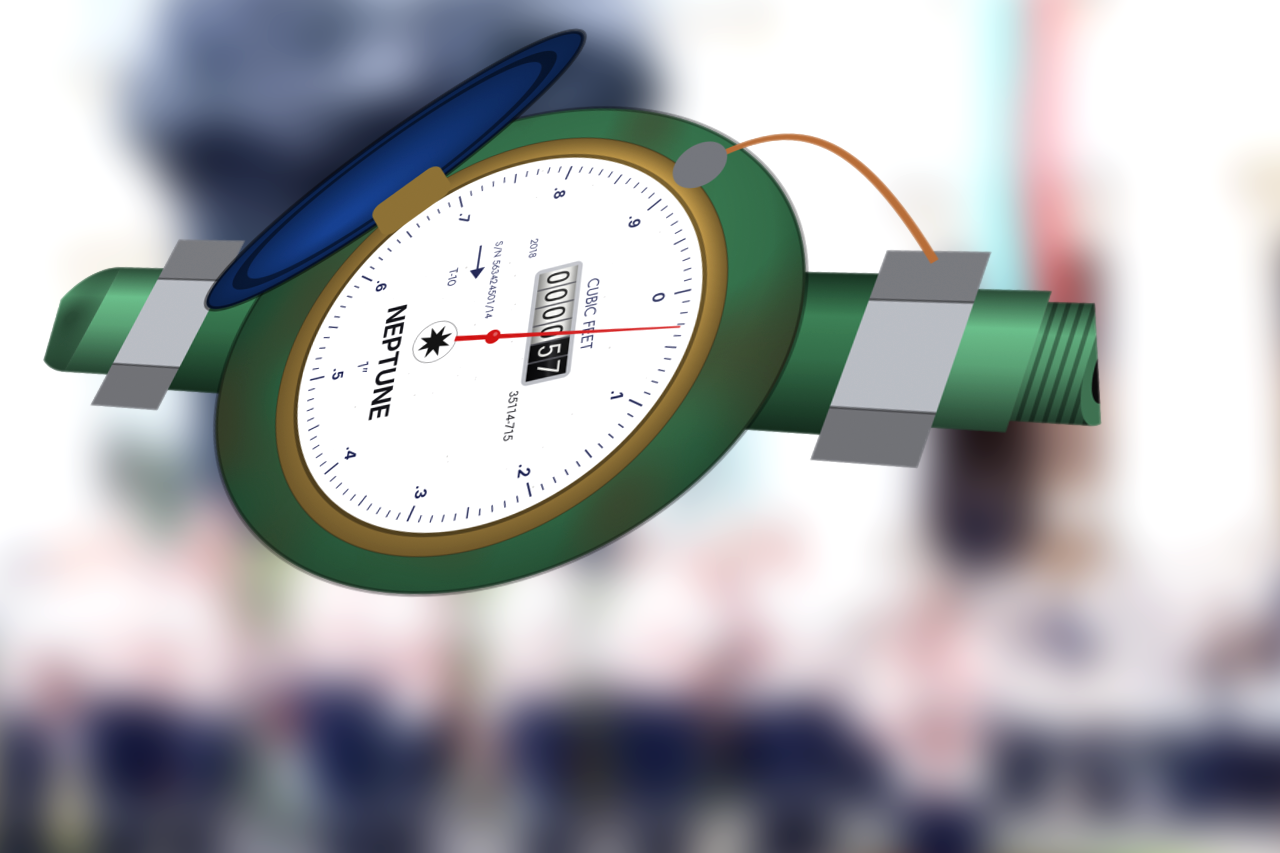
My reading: 57.03 ft³
